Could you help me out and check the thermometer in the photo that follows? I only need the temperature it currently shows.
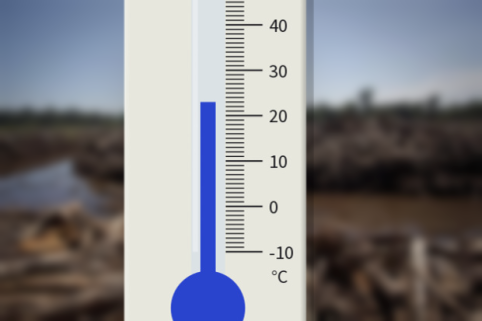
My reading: 23 °C
